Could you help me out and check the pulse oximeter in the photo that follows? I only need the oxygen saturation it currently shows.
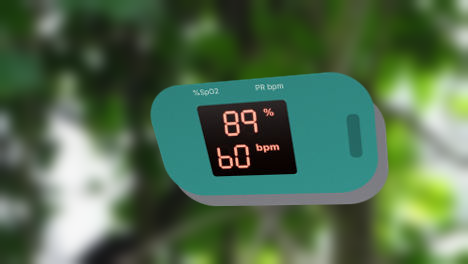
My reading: 89 %
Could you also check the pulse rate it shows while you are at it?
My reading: 60 bpm
